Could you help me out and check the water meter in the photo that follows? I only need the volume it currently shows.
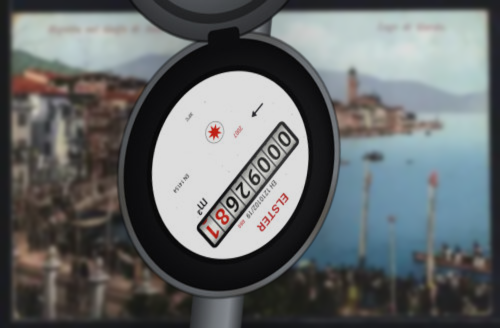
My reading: 926.81 m³
